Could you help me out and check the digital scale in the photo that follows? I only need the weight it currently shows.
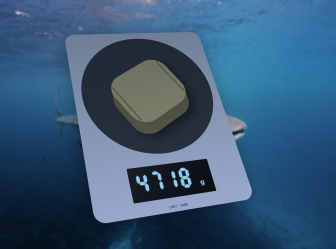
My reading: 4718 g
